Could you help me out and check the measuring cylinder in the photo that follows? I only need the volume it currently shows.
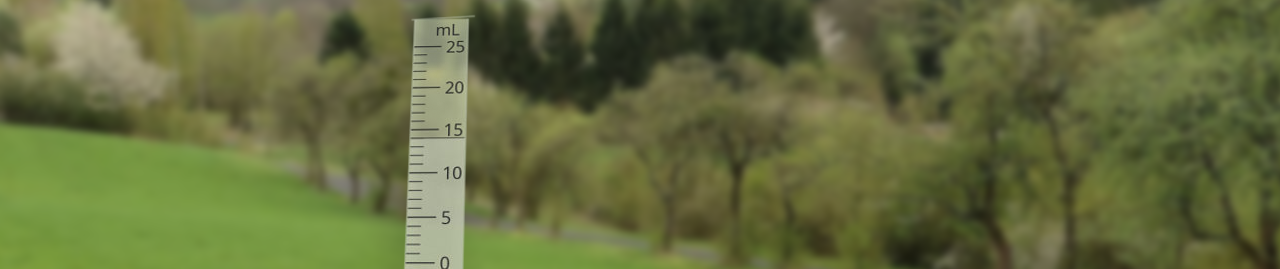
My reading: 14 mL
